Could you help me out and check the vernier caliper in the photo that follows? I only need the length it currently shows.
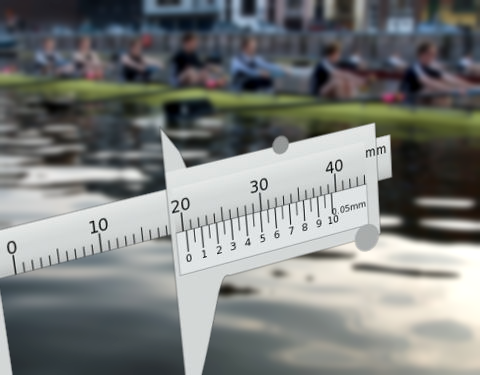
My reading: 20.4 mm
